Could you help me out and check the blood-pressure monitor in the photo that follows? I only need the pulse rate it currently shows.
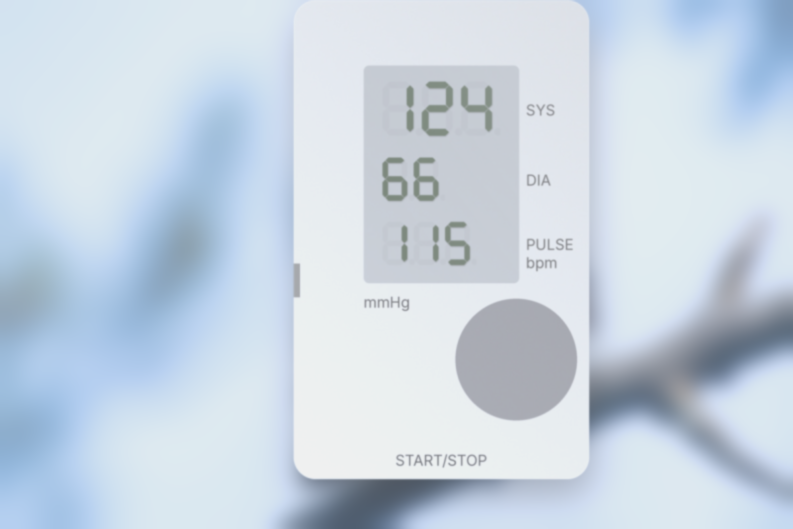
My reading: 115 bpm
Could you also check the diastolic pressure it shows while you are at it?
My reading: 66 mmHg
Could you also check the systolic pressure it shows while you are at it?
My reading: 124 mmHg
